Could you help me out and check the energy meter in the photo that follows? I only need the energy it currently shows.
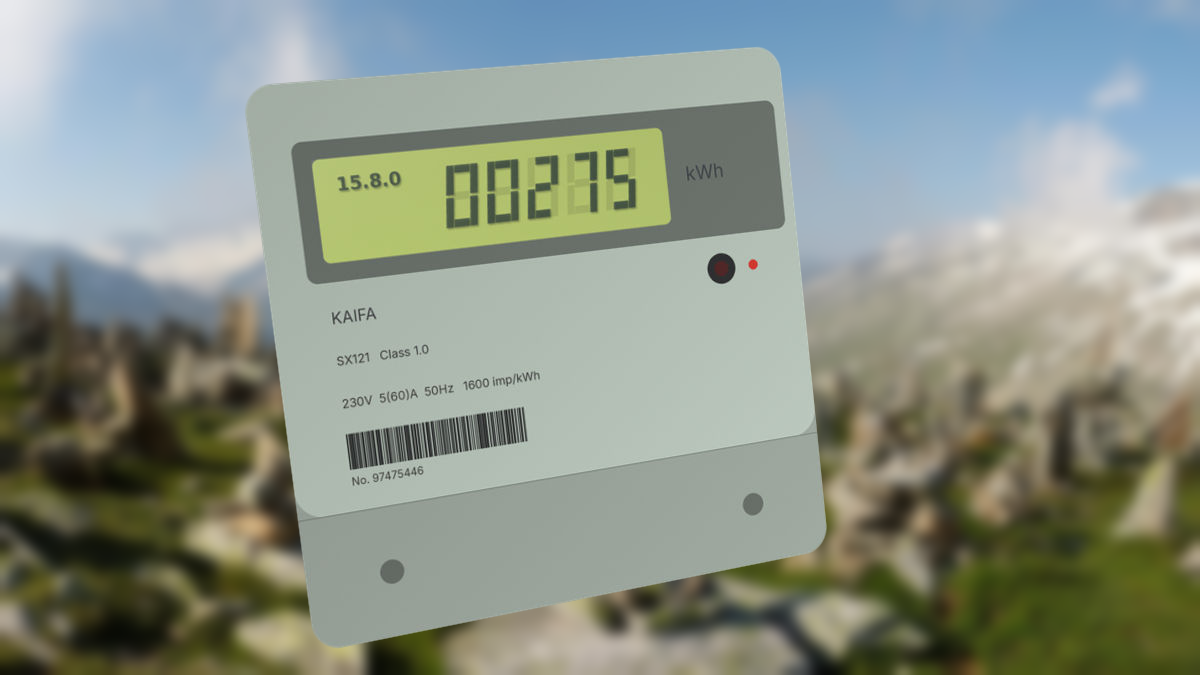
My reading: 275 kWh
